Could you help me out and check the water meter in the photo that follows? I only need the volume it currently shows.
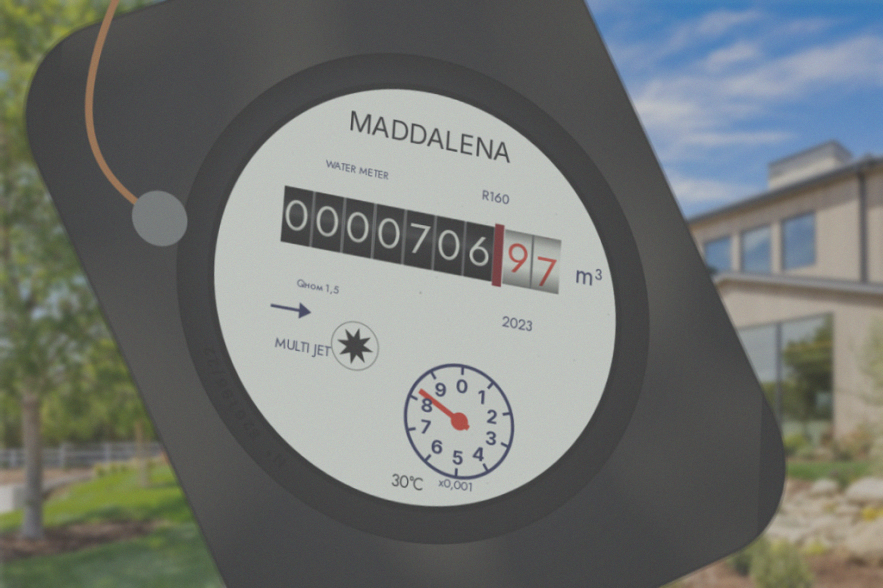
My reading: 706.968 m³
